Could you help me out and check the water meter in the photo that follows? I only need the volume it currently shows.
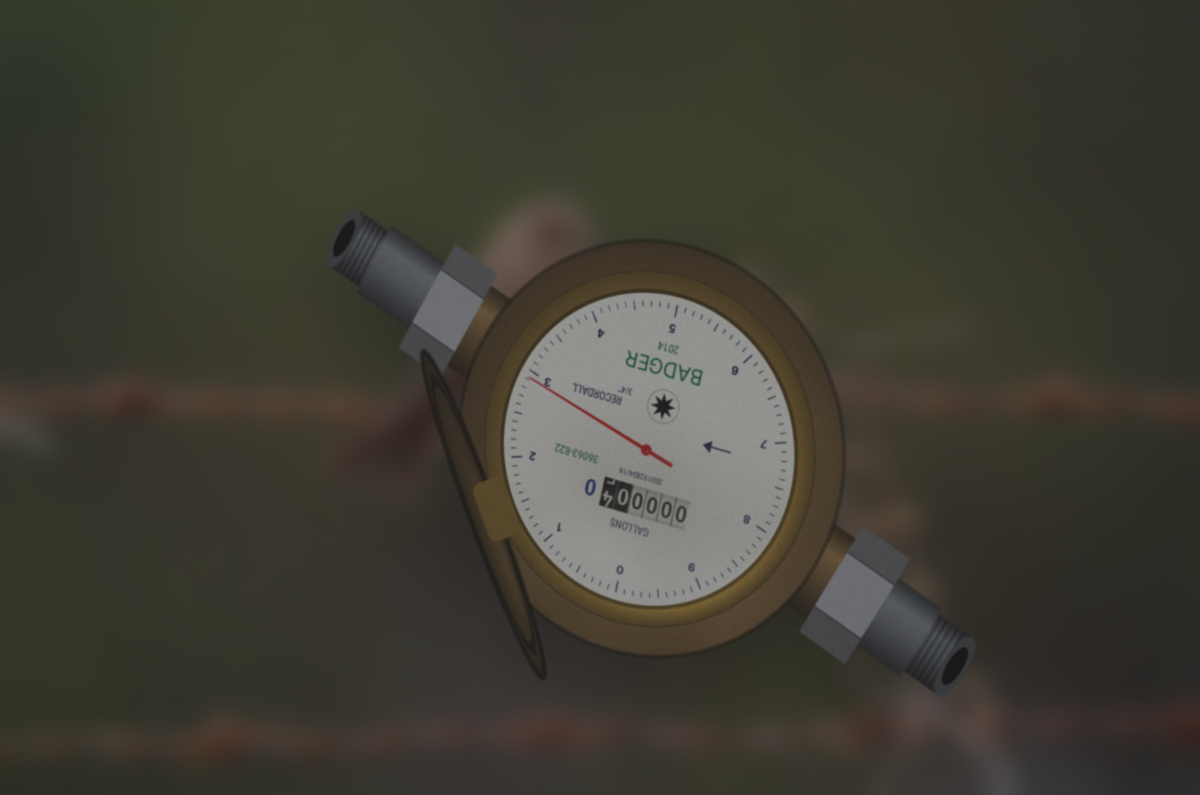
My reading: 42.9 gal
